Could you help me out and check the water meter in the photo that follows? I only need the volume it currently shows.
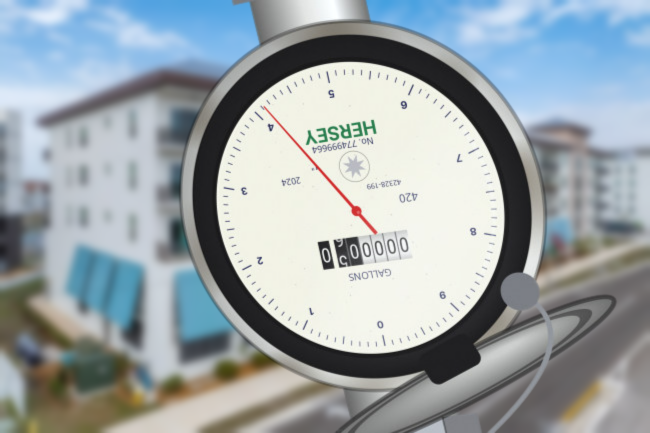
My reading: 54.1 gal
